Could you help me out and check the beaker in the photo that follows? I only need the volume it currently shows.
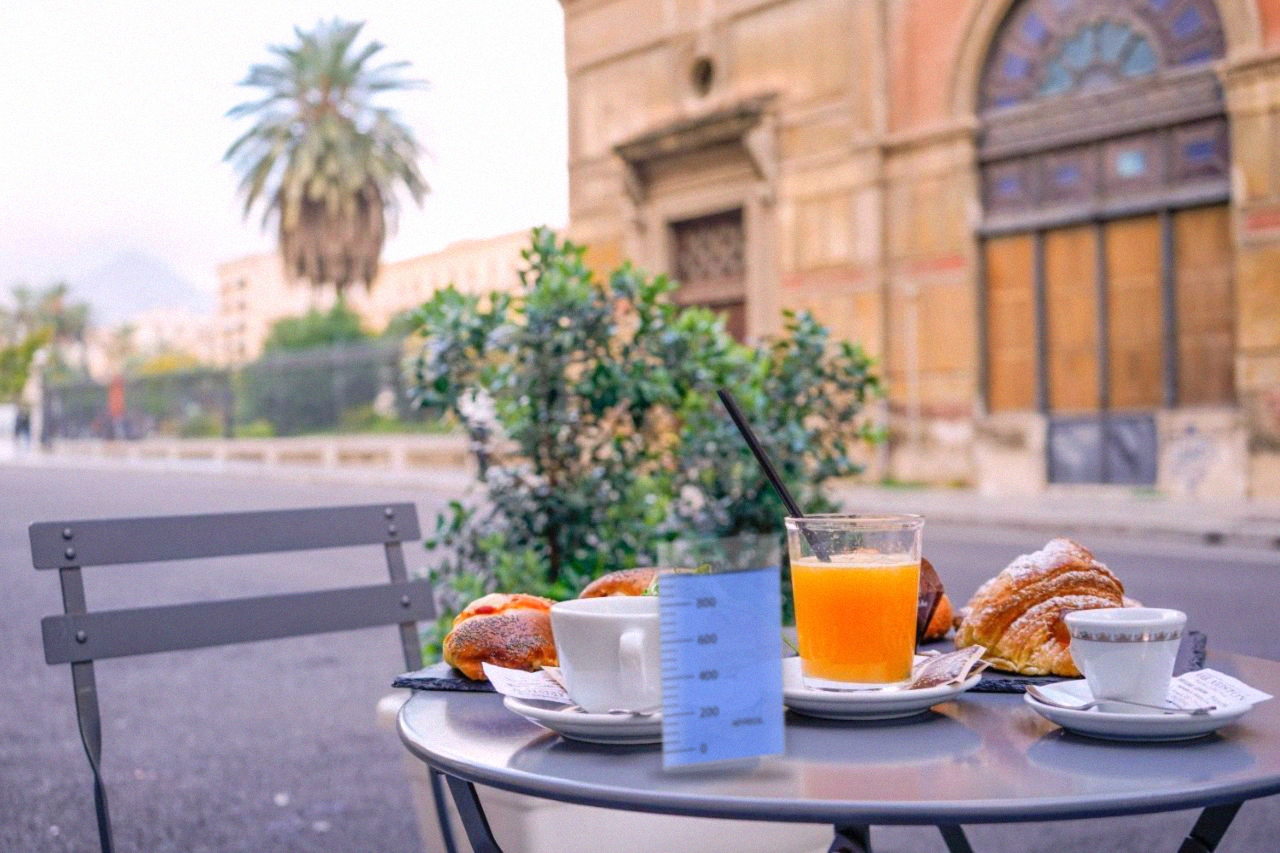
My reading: 950 mL
